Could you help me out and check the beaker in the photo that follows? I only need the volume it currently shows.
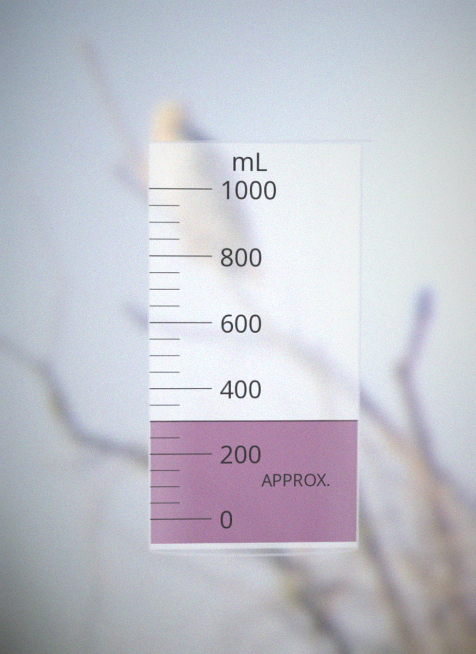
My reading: 300 mL
